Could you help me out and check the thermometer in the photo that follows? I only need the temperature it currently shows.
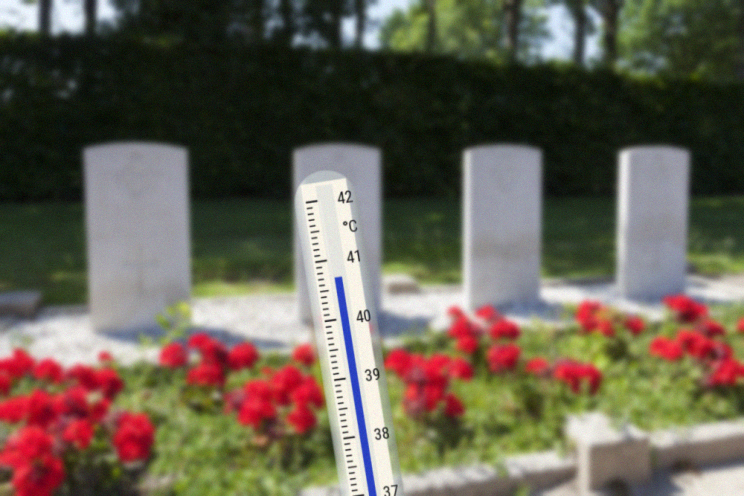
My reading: 40.7 °C
